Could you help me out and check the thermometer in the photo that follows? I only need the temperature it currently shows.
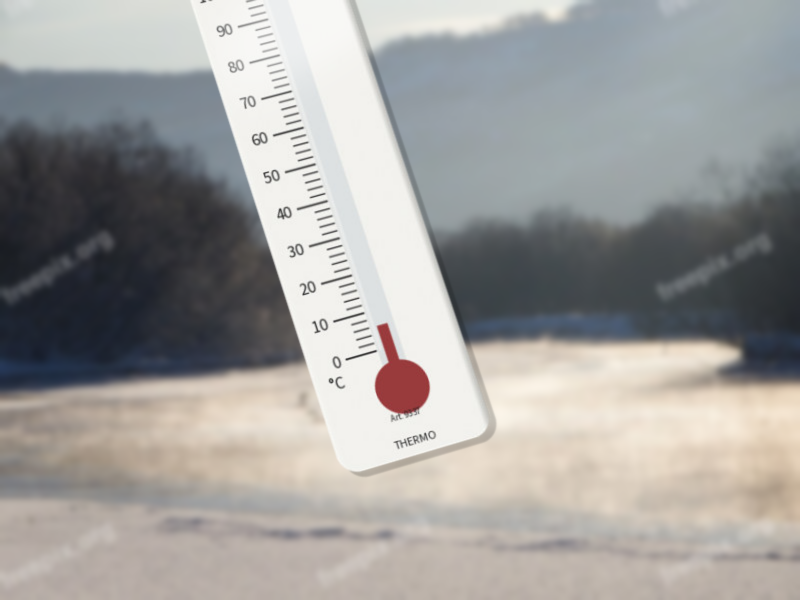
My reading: 6 °C
